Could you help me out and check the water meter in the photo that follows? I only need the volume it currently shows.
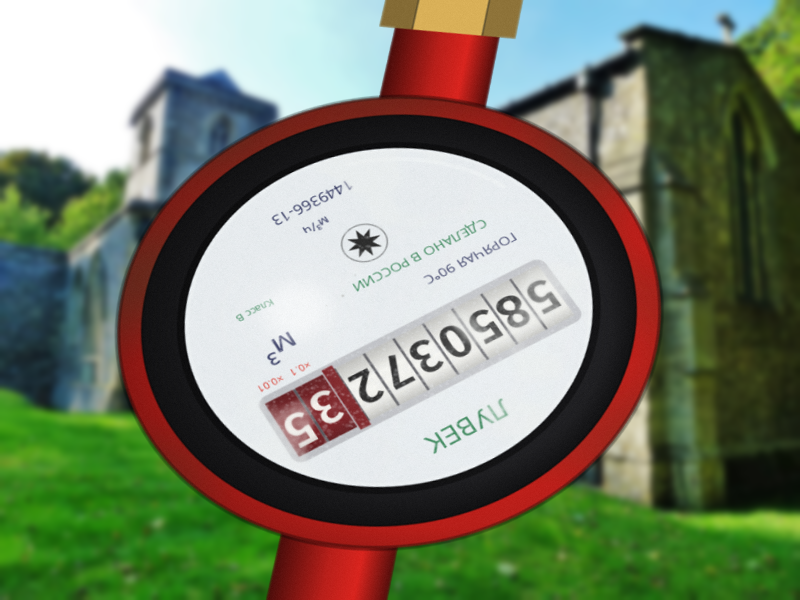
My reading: 5850372.35 m³
